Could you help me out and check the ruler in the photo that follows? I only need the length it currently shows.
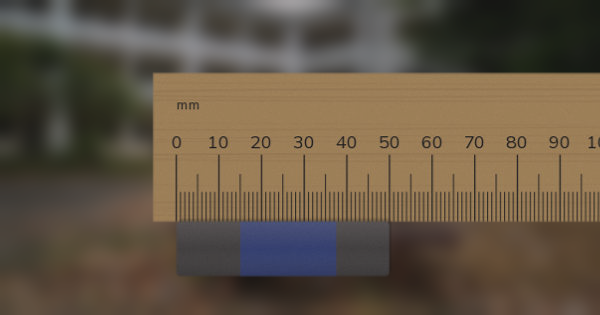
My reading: 50 mm
